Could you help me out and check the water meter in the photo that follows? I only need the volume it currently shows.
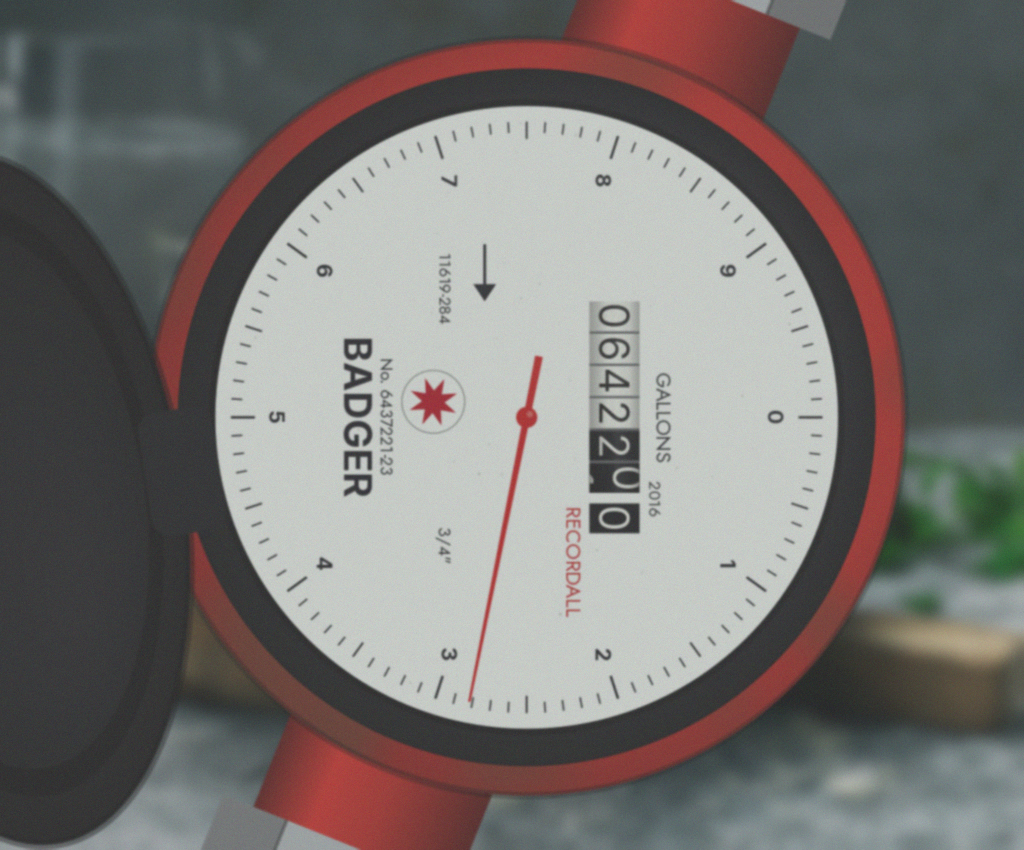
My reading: 642202.8 gal
